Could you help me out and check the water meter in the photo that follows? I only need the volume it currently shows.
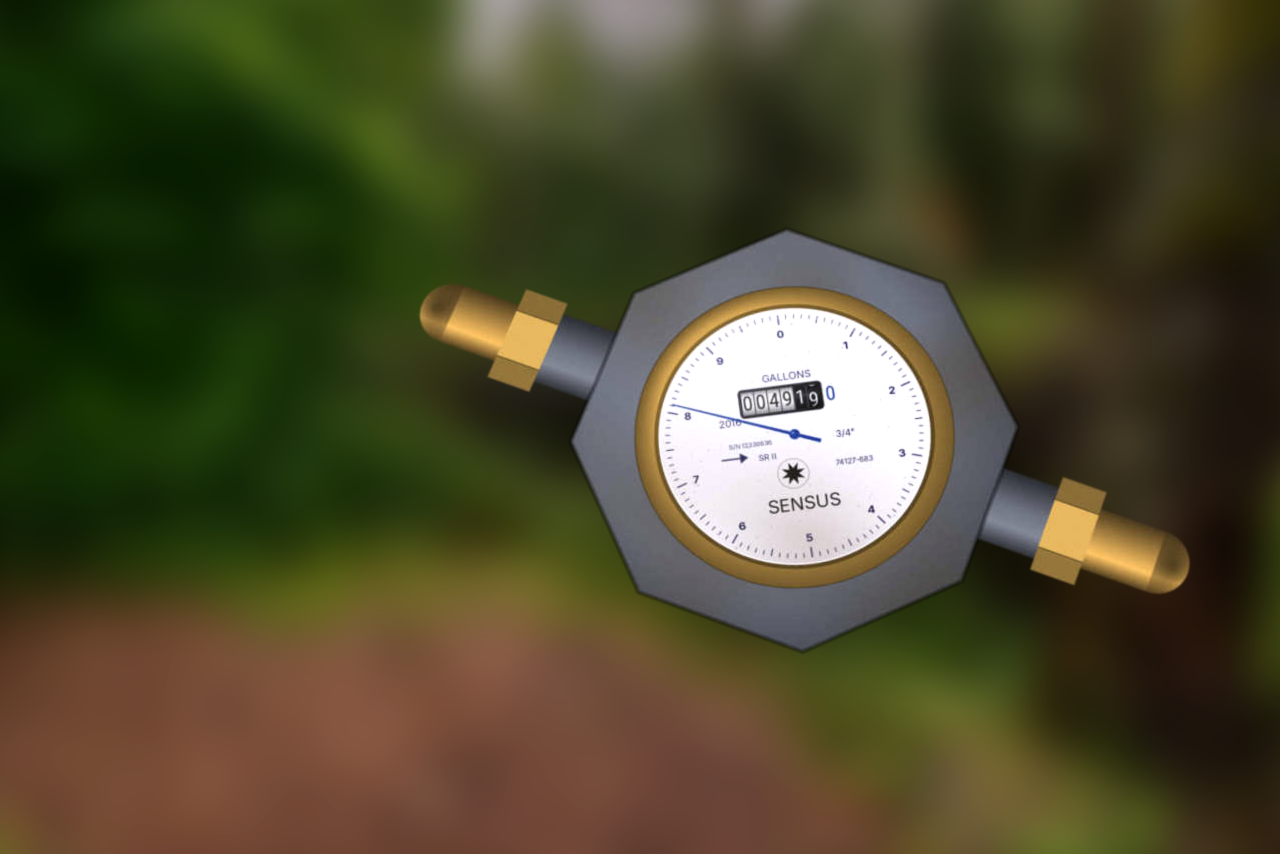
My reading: 49188.1 gal
